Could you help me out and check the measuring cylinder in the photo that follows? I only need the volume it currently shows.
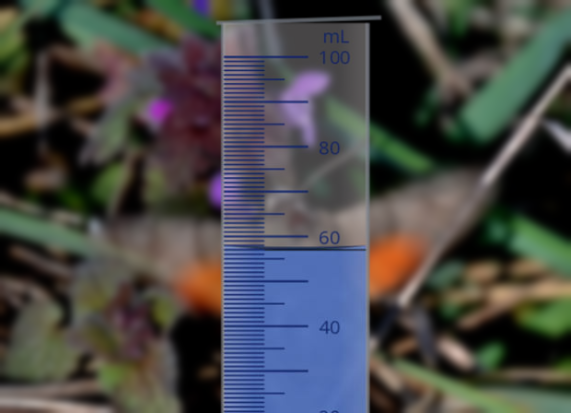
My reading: 57 mL
